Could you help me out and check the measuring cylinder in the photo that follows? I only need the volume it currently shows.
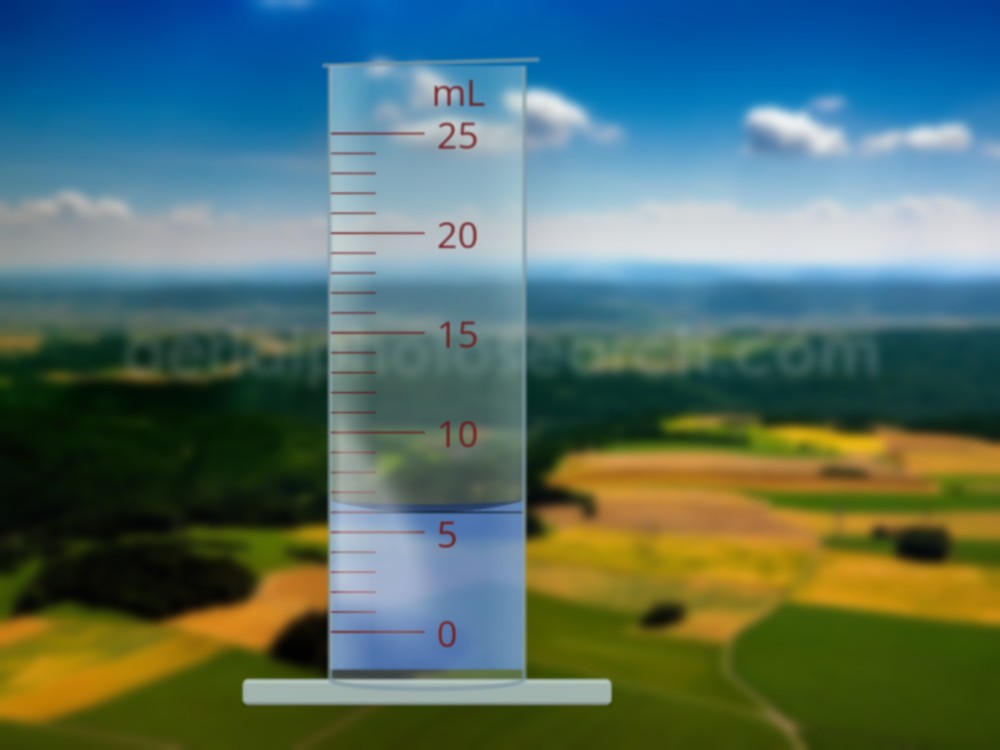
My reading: 6 mL
